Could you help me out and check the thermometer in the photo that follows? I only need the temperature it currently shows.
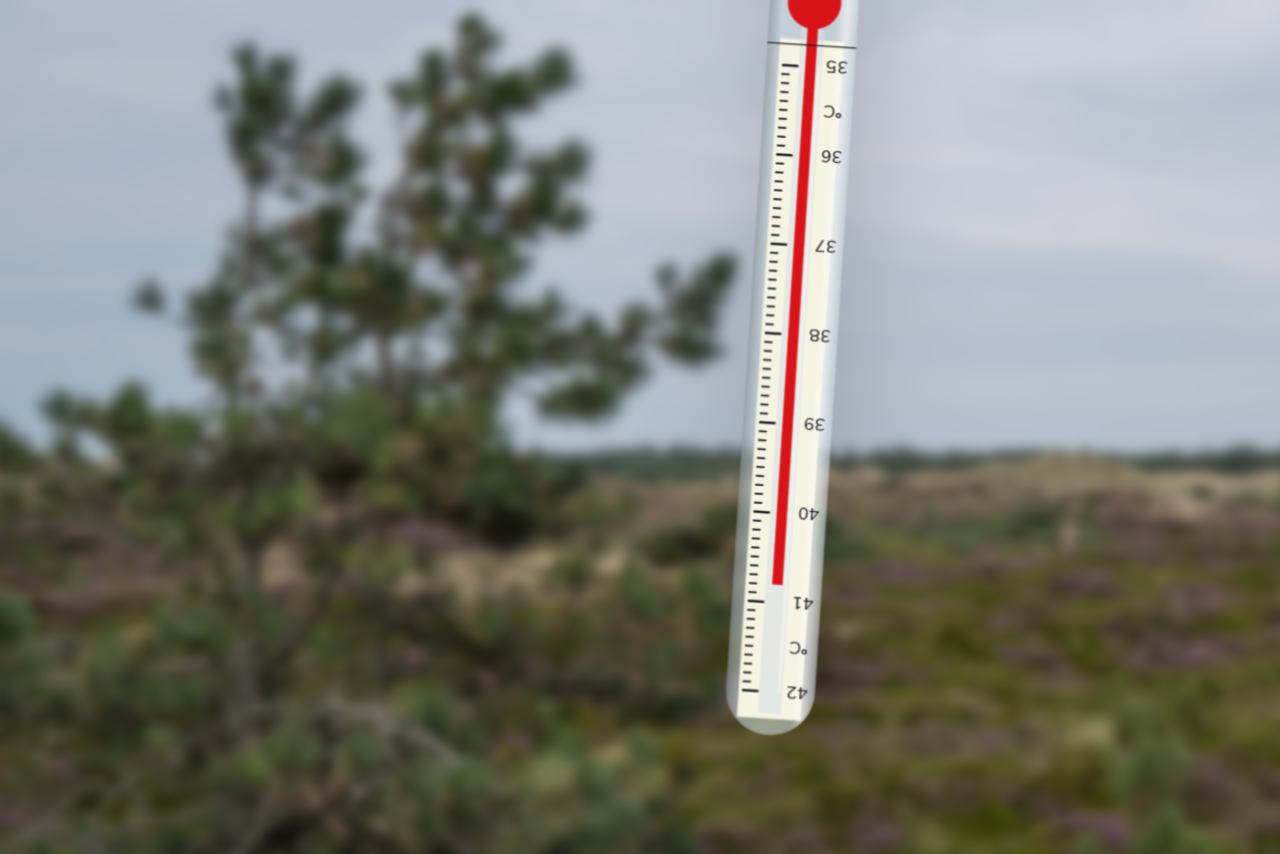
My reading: 40.8 °C
